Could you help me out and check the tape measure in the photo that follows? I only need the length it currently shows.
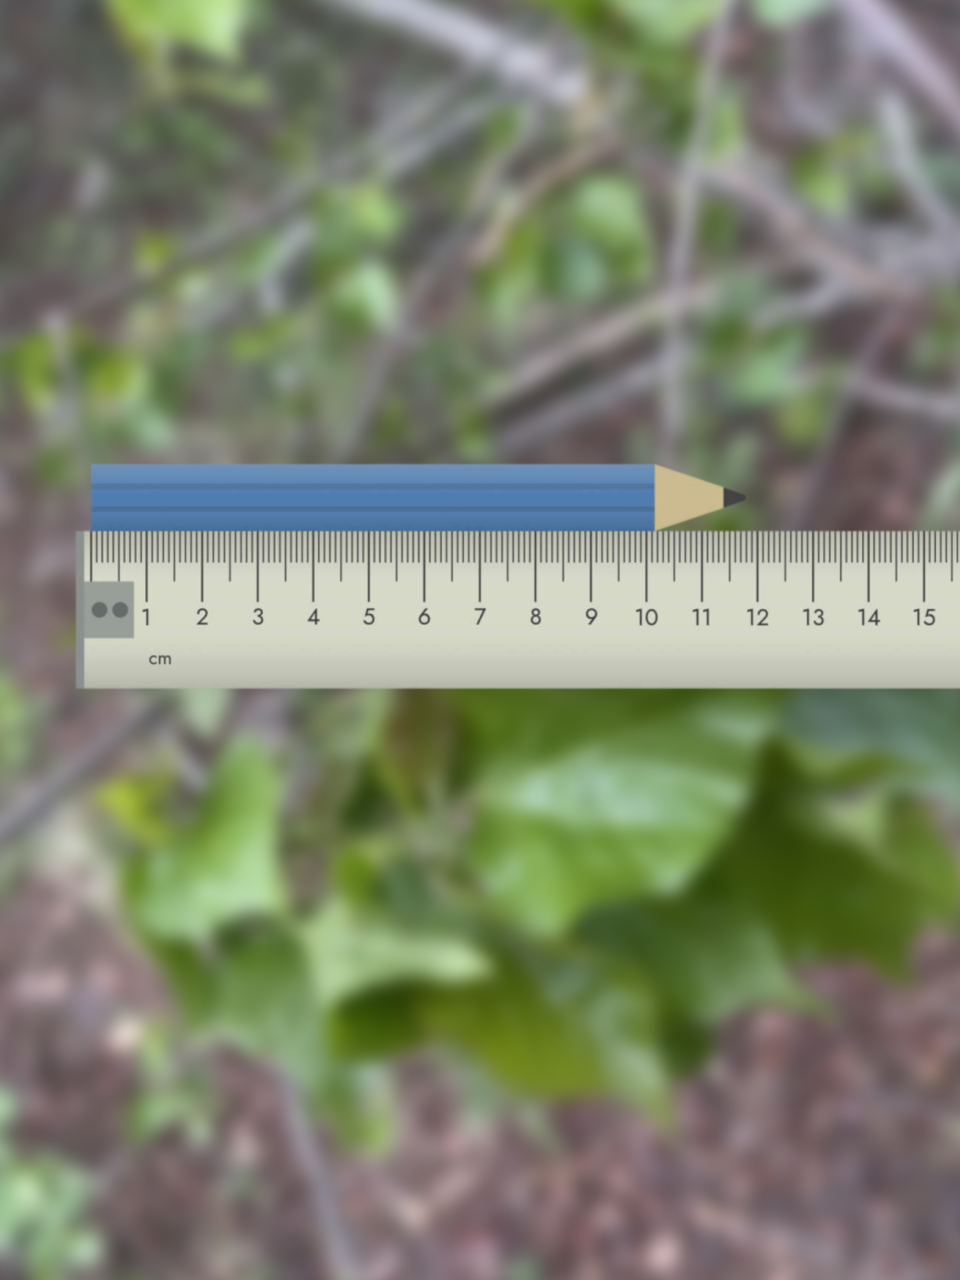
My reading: 11.8 cm
